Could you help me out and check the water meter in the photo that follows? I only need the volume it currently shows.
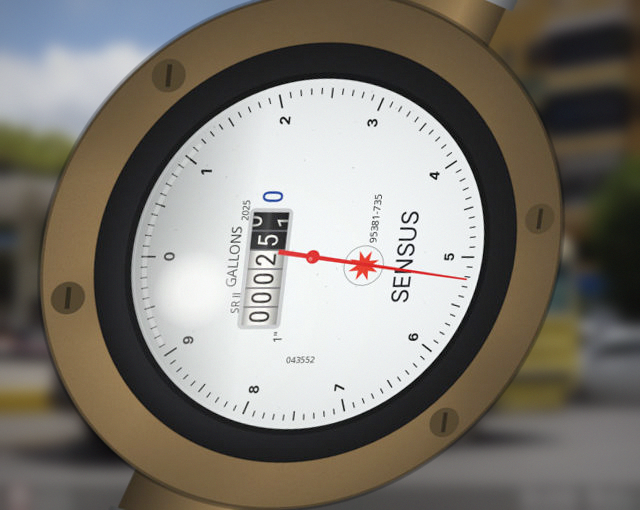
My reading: 2505.2 gal
